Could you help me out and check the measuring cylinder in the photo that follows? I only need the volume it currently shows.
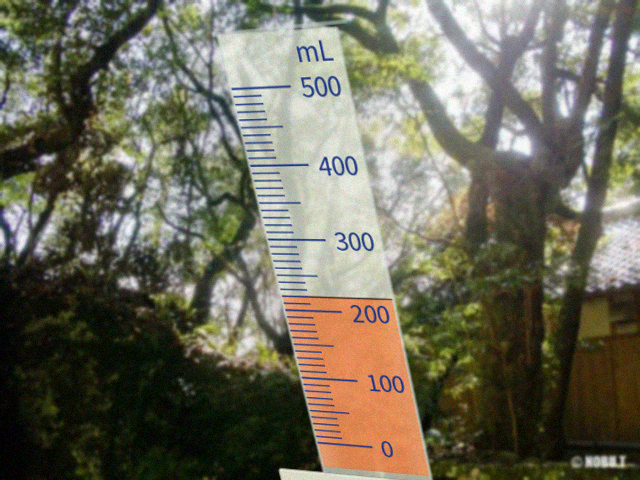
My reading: 220 mL
